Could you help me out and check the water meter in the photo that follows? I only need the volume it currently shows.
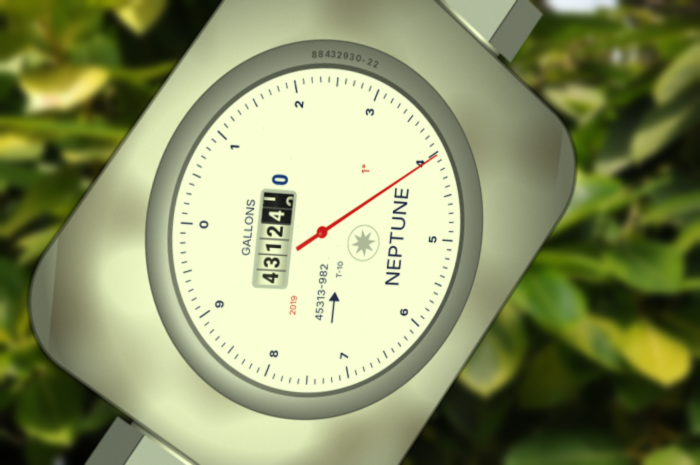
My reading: 4312414.0 gal
